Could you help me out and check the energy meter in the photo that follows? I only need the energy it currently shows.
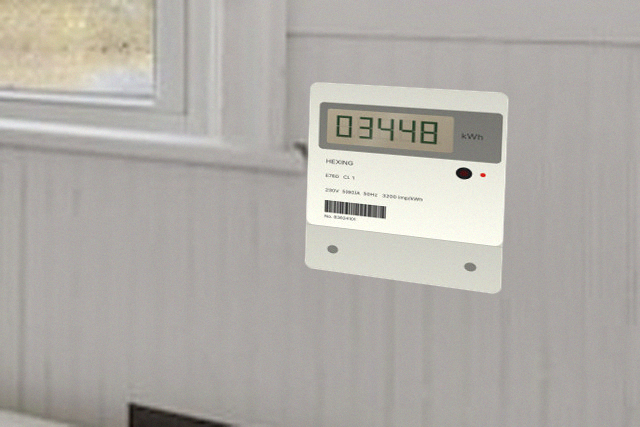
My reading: 3448 kWh
